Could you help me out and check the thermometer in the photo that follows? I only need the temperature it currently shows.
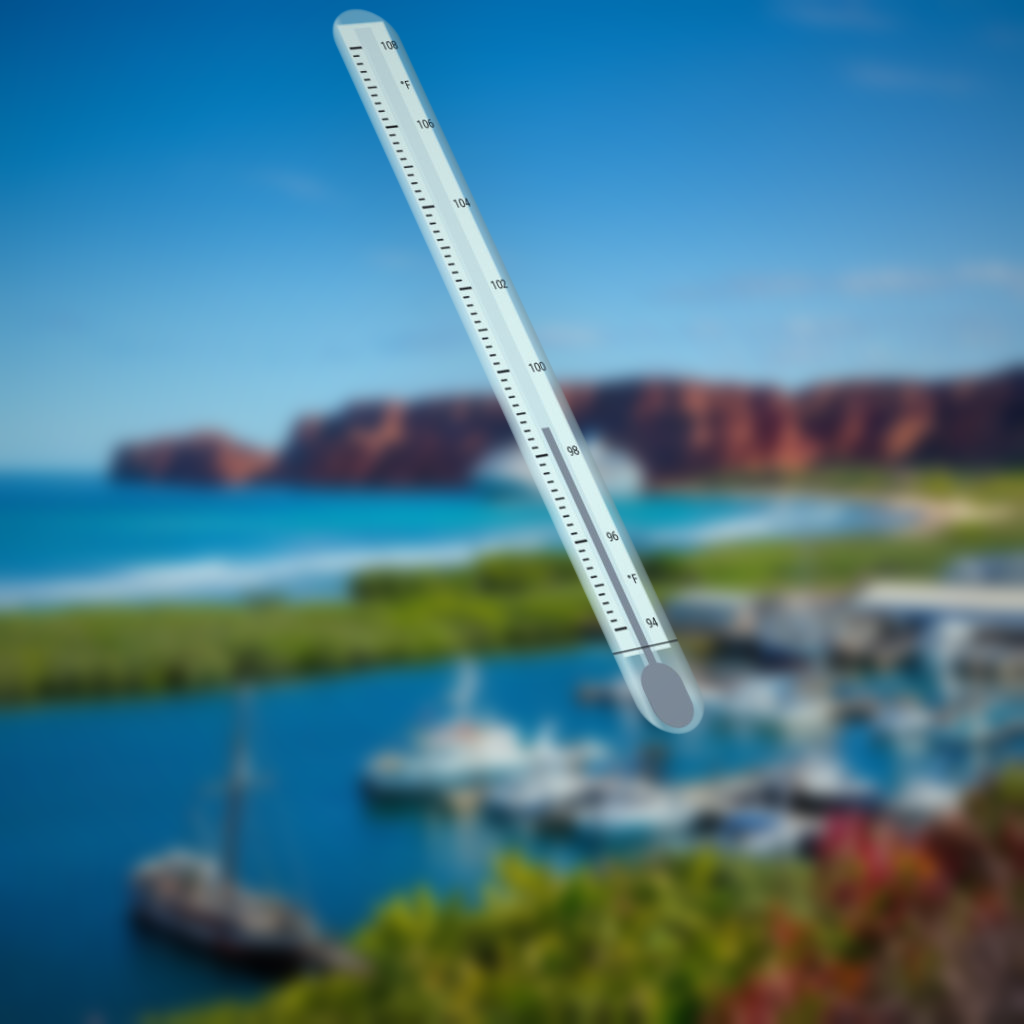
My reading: 98.6 °F
